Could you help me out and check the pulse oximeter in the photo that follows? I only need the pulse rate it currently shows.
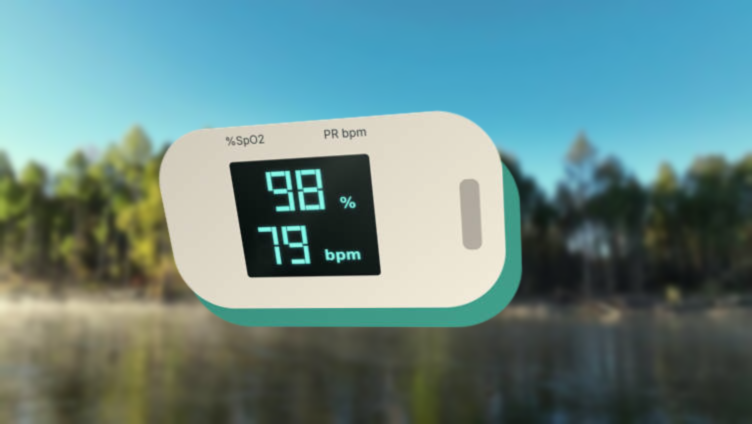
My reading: 79 bpm
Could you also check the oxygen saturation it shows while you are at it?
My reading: 98 %
